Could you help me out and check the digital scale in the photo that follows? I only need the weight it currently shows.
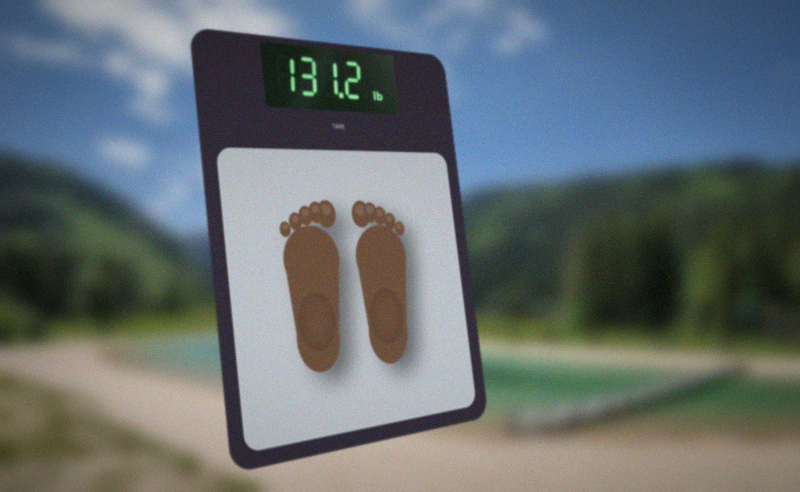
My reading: 131.2 lb
